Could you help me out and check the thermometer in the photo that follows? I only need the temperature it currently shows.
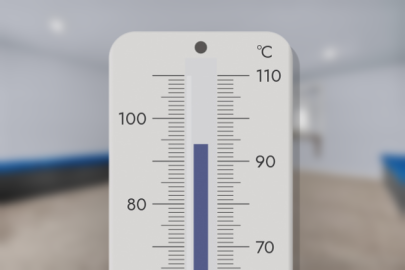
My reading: 94 °C
